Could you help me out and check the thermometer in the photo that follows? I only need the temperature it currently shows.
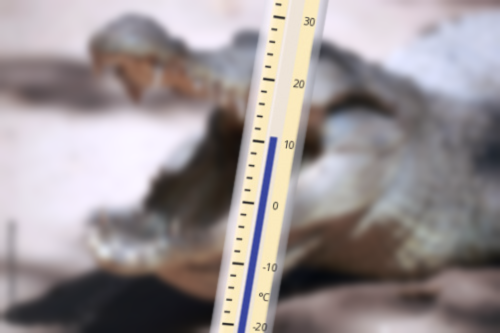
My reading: 11 °C
